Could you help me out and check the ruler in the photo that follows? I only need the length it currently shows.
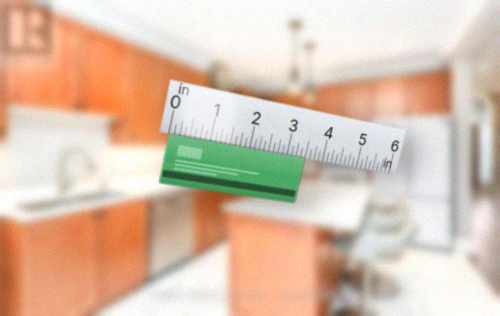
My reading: 3.5 in
